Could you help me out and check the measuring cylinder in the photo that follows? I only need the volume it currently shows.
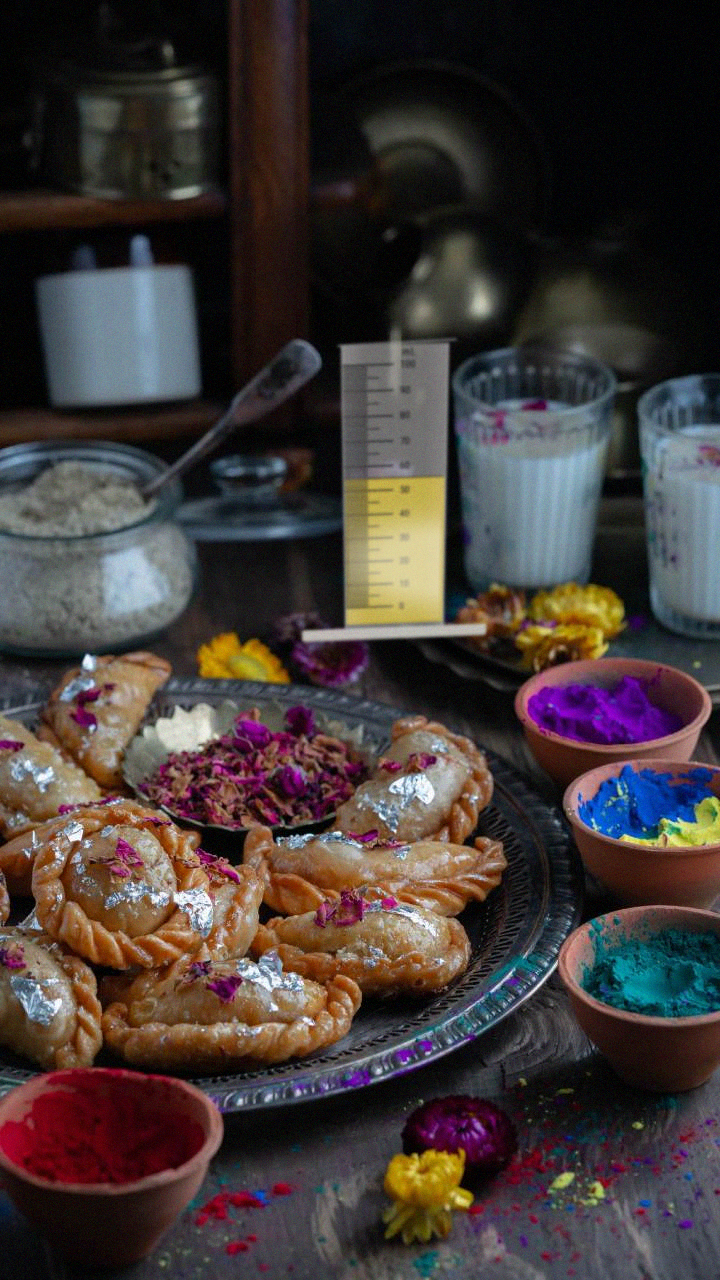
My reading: 55 mL
